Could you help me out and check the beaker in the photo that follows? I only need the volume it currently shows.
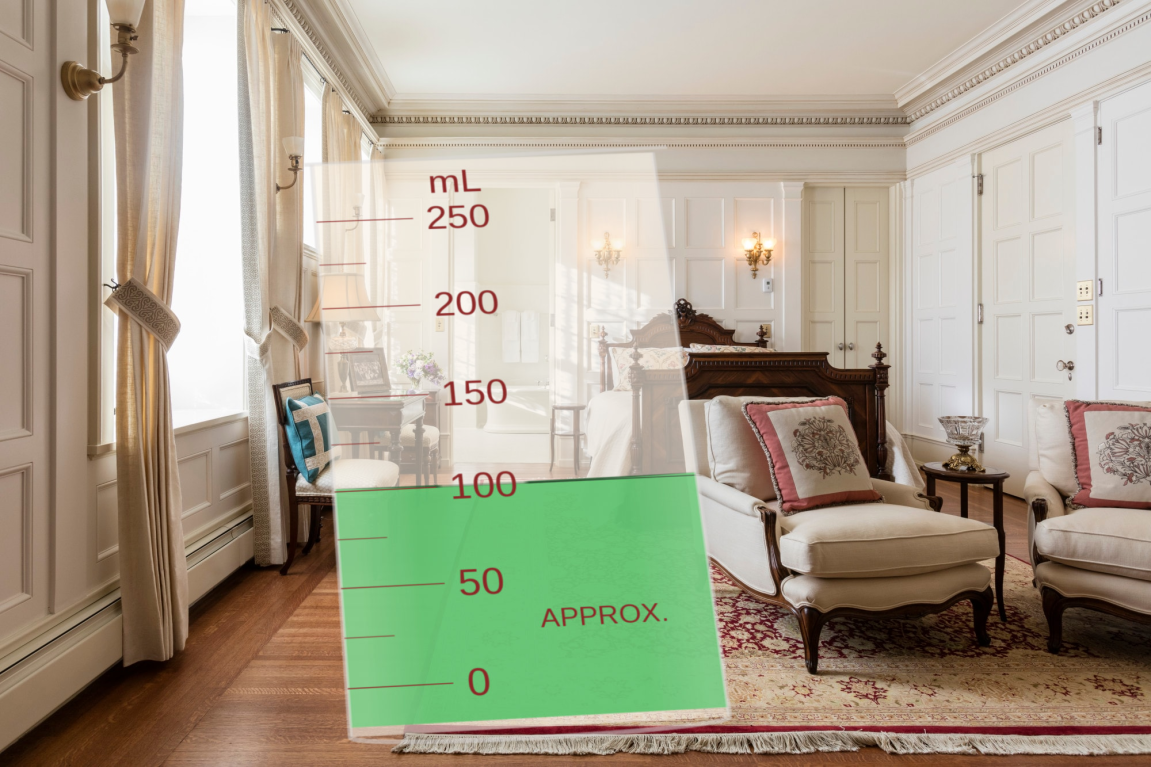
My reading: 100 mL
